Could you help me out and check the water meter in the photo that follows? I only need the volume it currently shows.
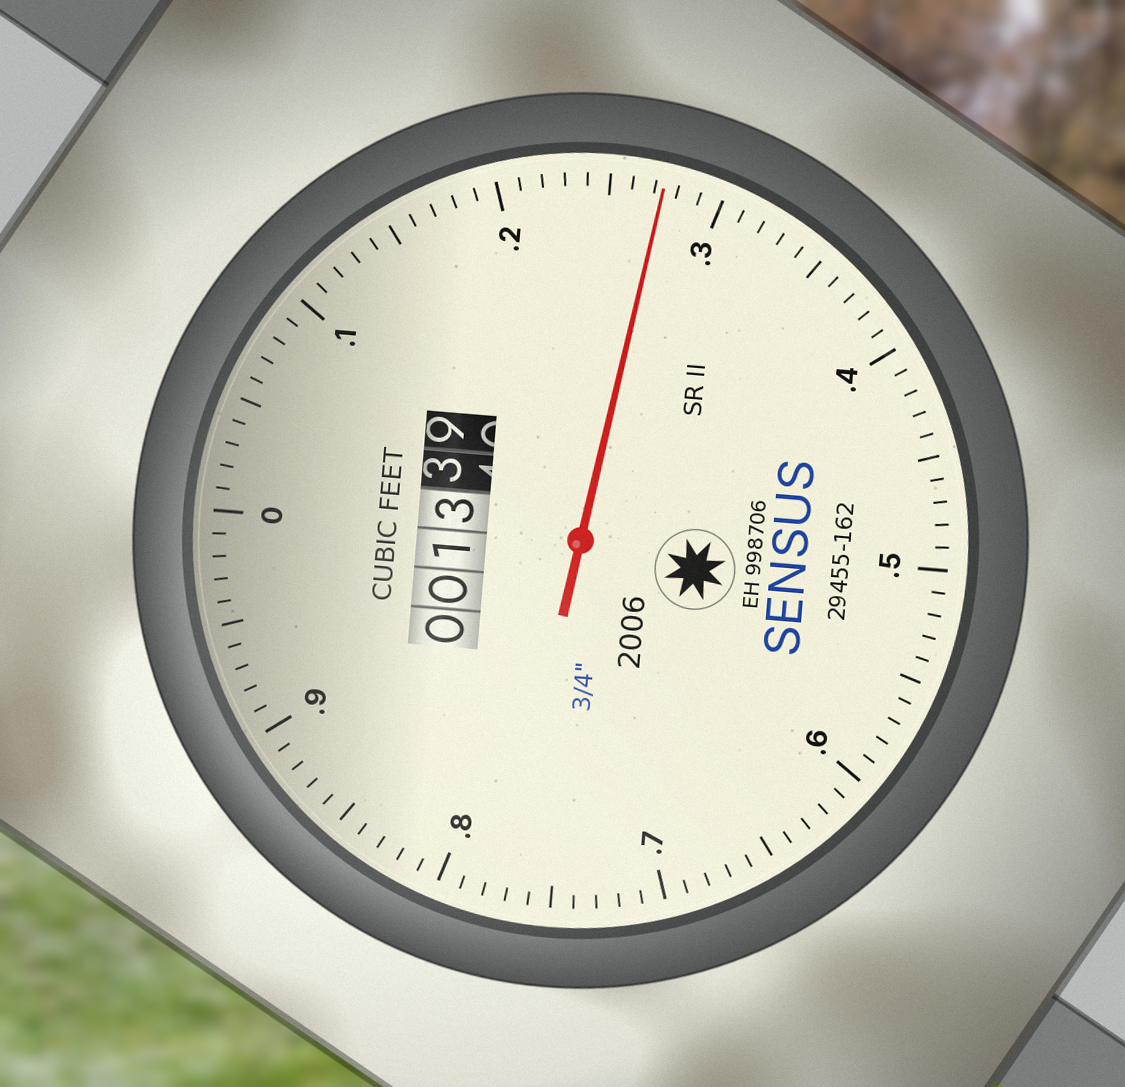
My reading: 1339.27 ft³
